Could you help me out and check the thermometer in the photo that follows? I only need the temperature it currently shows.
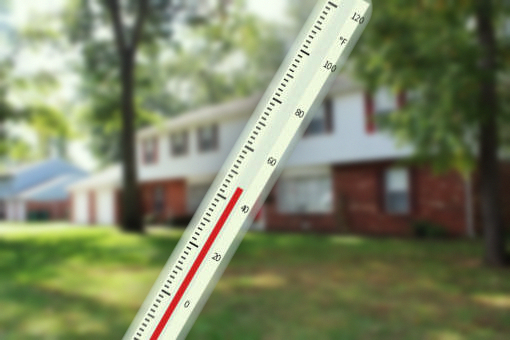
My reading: 46 °F
